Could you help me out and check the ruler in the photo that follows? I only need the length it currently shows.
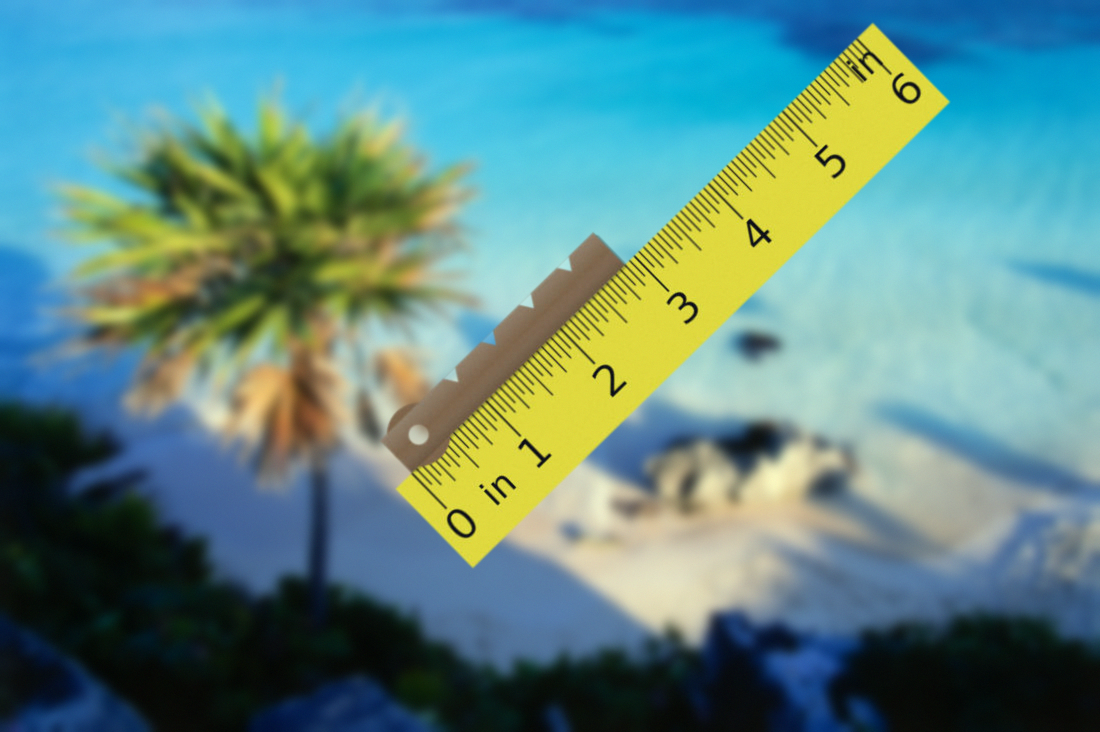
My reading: 2.875 in
